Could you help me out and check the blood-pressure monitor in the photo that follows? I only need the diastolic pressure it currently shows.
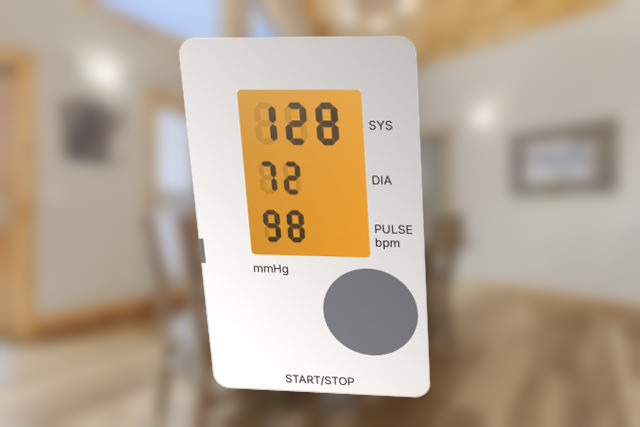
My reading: 72 mmHg
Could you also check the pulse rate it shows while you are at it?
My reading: 98 bpm
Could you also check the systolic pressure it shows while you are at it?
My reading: 128 mmHg
